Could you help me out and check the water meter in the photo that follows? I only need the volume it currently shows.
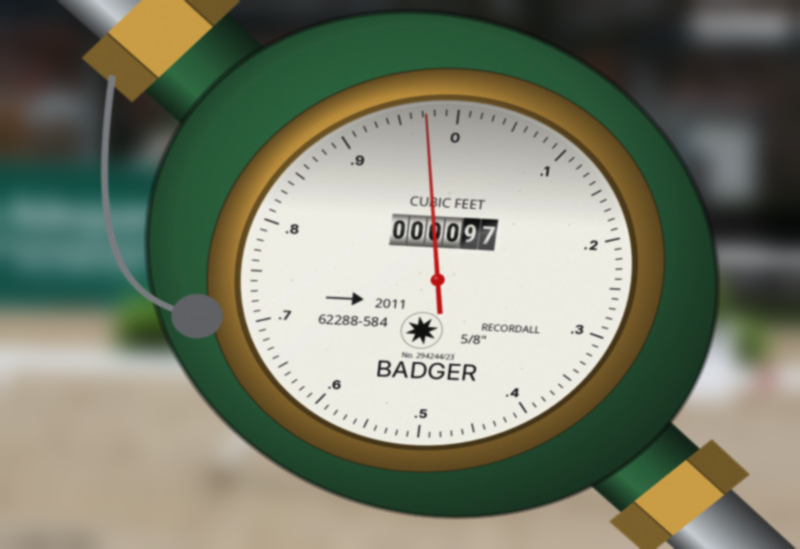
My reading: 96.97 ft³
